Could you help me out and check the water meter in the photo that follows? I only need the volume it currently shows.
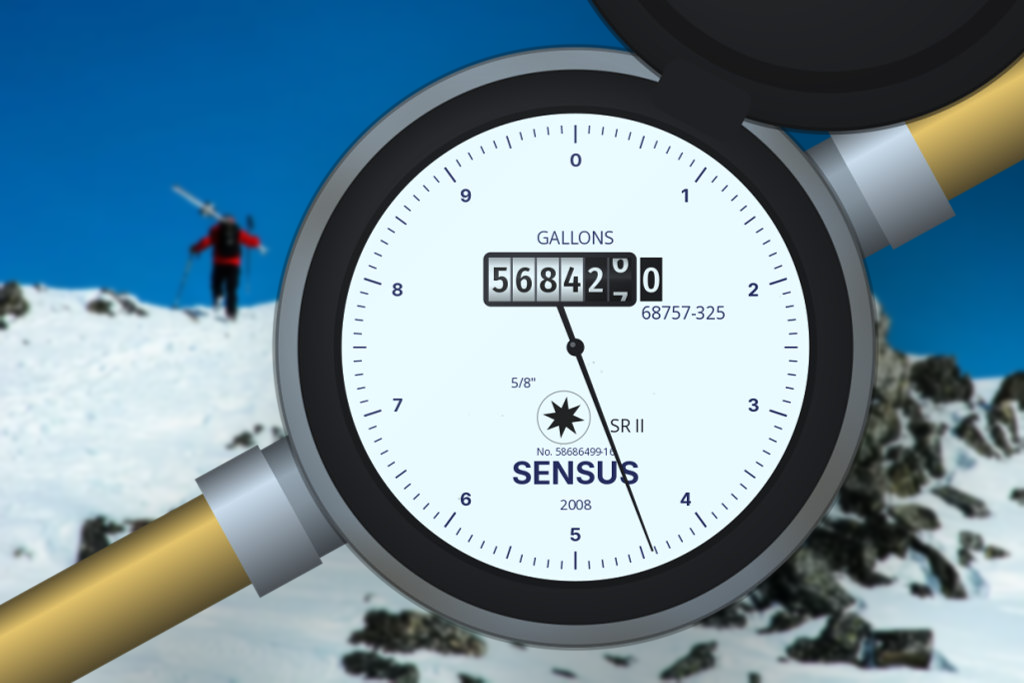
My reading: 5684264.4 gal
